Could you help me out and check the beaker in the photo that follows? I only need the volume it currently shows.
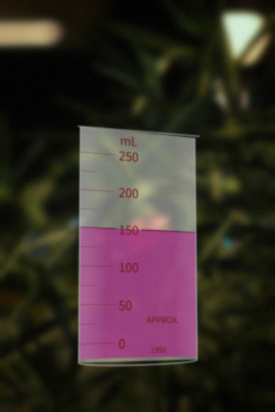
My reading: 150 mL
